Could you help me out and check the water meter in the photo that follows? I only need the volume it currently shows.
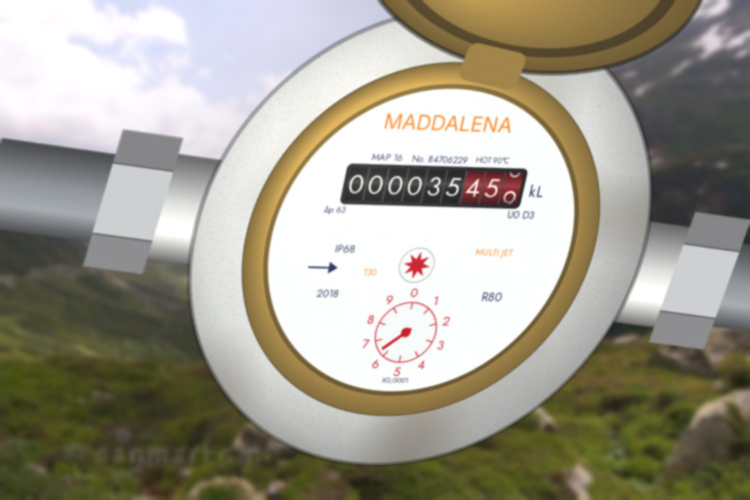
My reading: 35.4586 kL
